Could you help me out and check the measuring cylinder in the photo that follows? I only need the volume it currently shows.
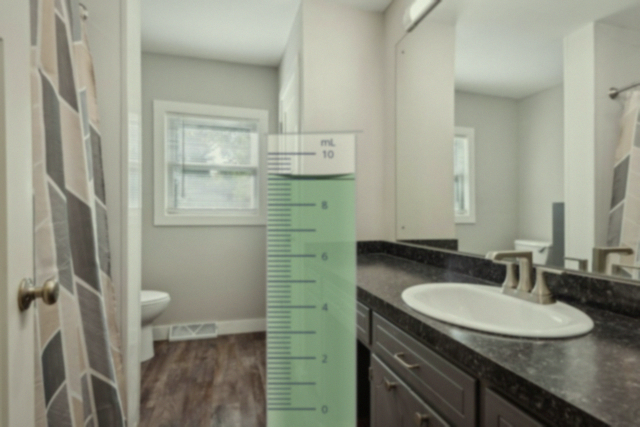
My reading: 9 mL
